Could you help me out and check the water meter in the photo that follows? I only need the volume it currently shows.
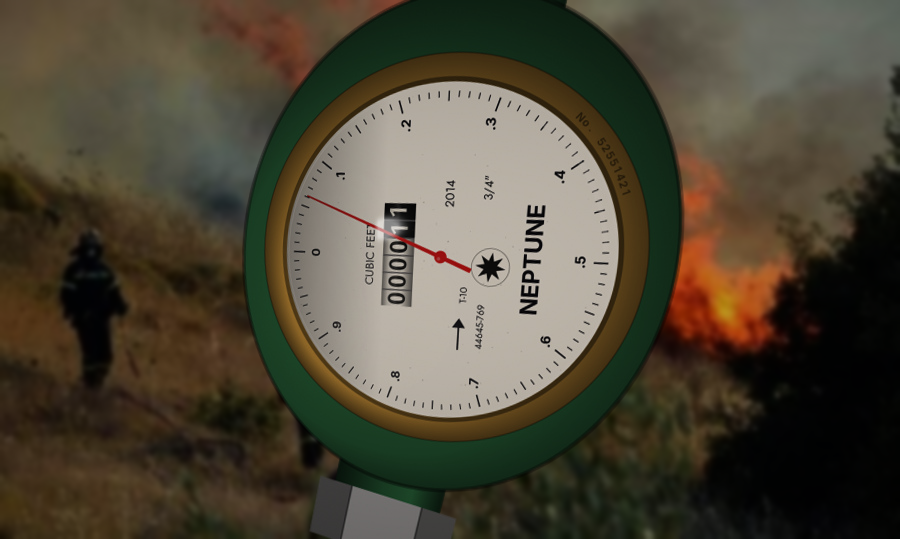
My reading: 11.06 ft³
